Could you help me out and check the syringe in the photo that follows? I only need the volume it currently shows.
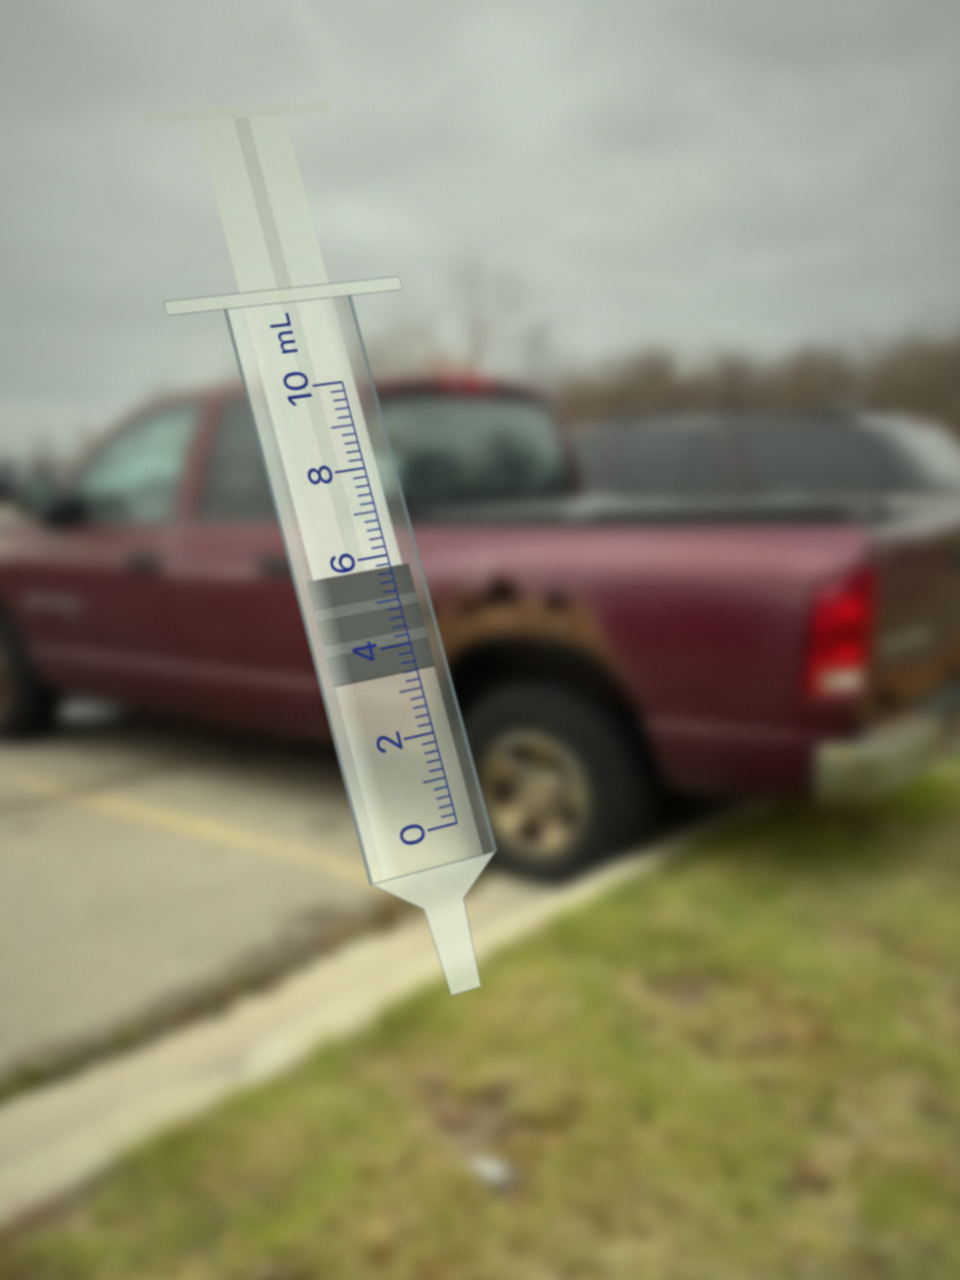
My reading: 3.4 mL
